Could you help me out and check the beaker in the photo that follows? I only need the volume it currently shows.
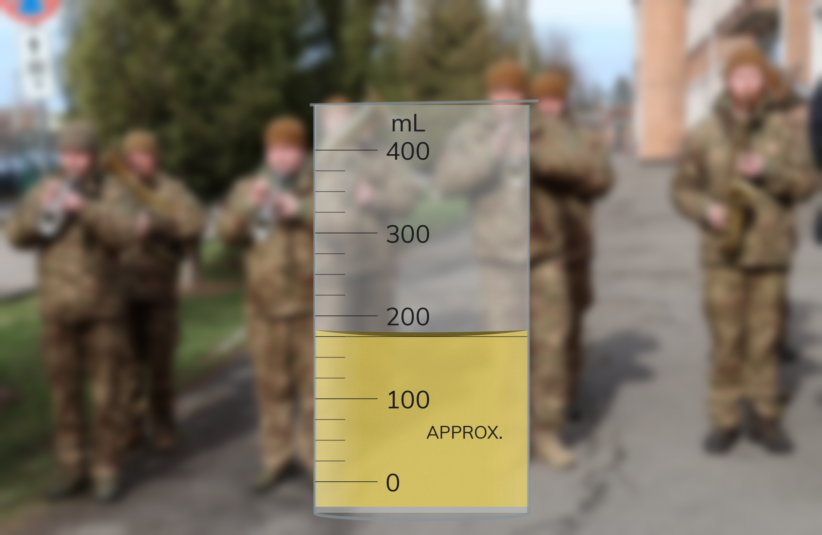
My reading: 175 mL
